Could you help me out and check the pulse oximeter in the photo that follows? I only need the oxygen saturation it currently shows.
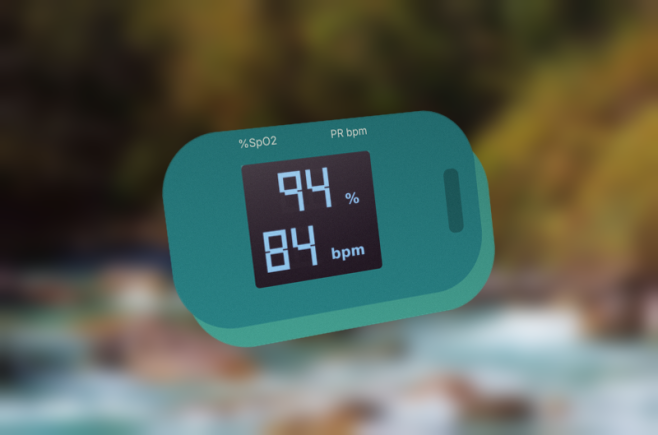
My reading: 94 %
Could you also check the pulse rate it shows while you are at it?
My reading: 84 bpm
